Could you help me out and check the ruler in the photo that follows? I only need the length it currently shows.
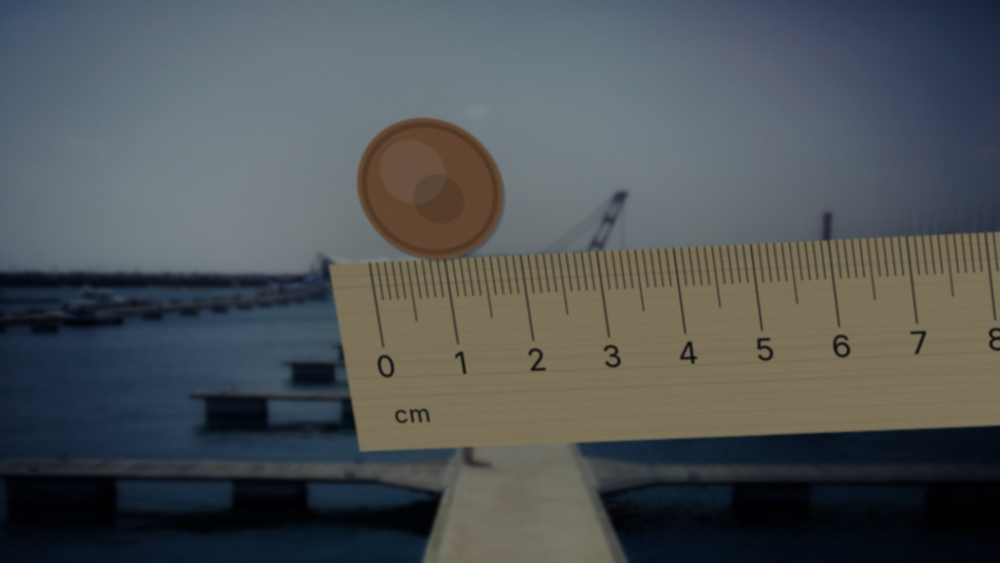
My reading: 1.9 cm
